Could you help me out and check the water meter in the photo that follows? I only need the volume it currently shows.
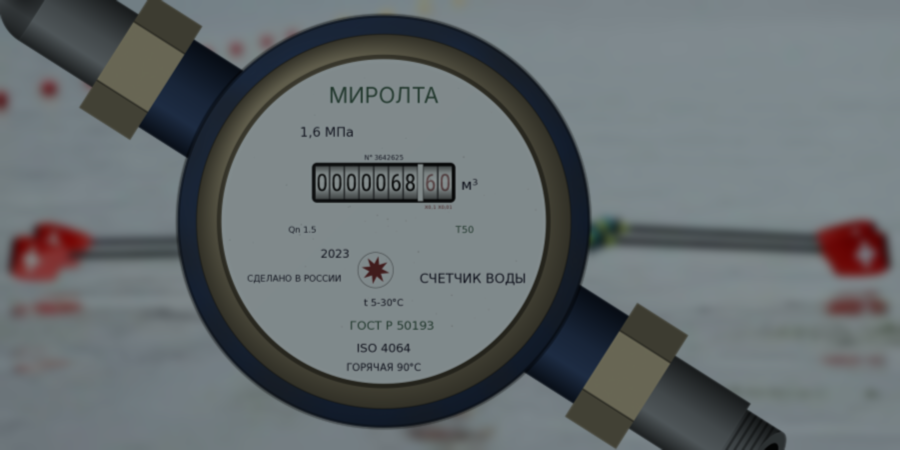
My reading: 68.60 m³
